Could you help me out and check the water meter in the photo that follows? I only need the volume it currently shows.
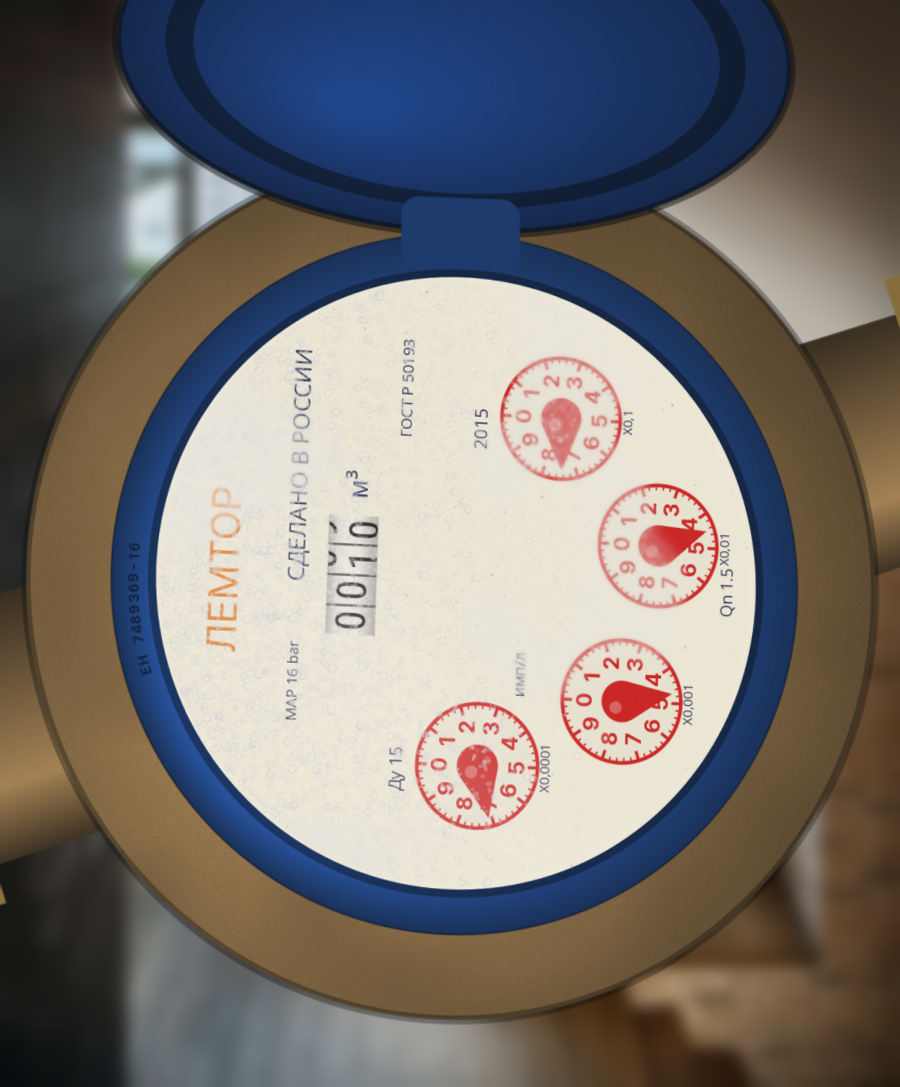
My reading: 9.7447 m³
